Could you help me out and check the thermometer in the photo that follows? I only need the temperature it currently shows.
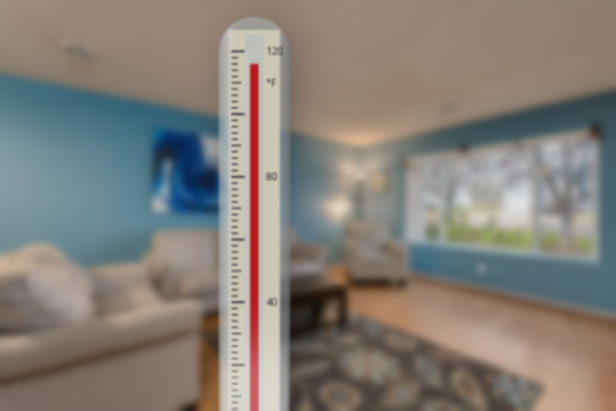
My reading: 116 °F
